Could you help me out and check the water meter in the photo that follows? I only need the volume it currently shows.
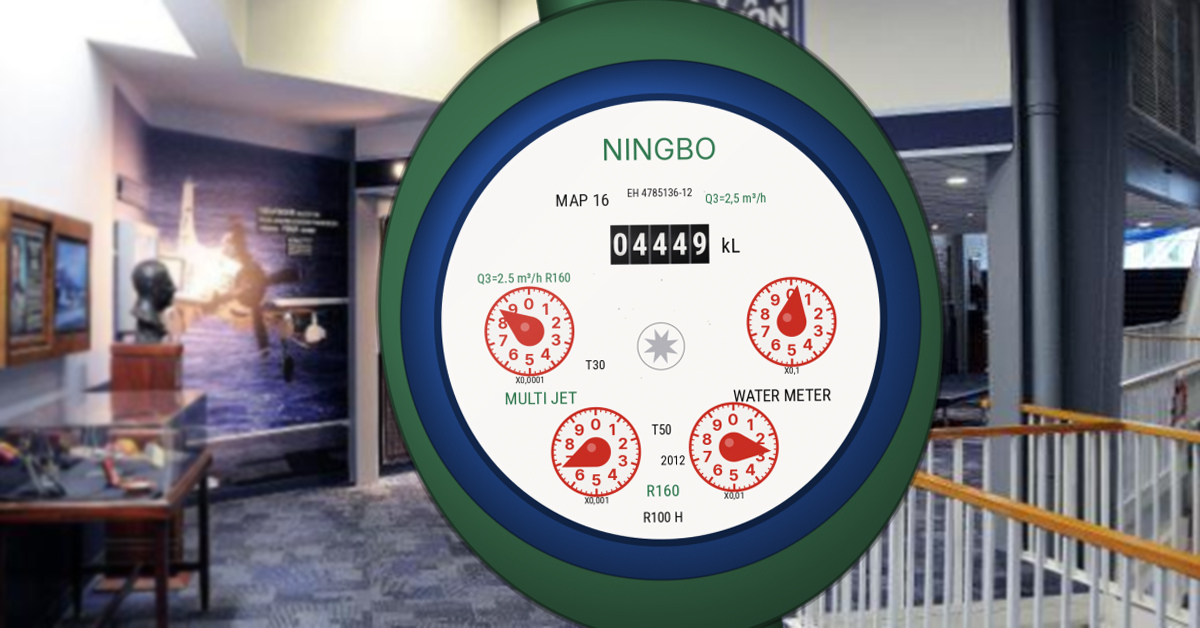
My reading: 4449.0268 kL
